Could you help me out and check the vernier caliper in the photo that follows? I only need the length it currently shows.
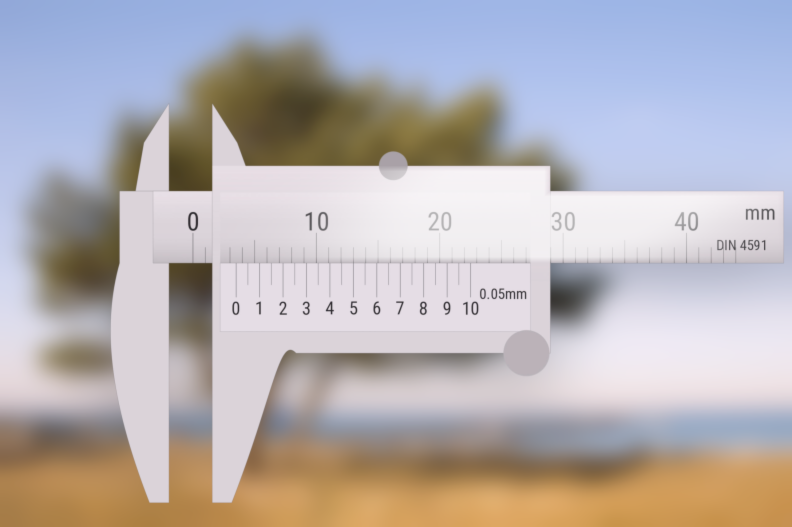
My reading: 3.5 mm
